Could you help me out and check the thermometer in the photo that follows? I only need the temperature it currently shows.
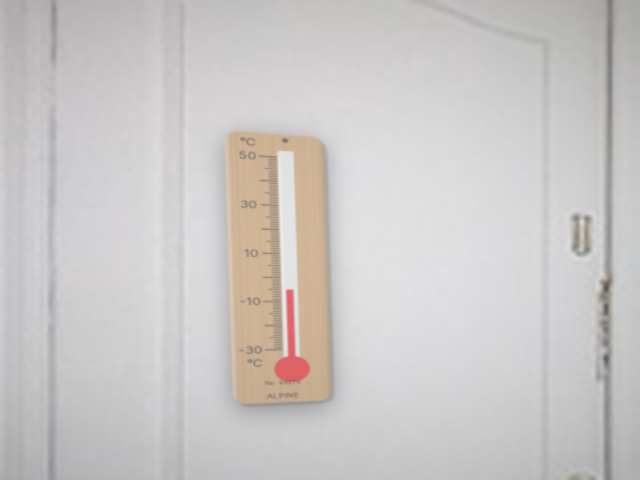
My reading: -5 °C
